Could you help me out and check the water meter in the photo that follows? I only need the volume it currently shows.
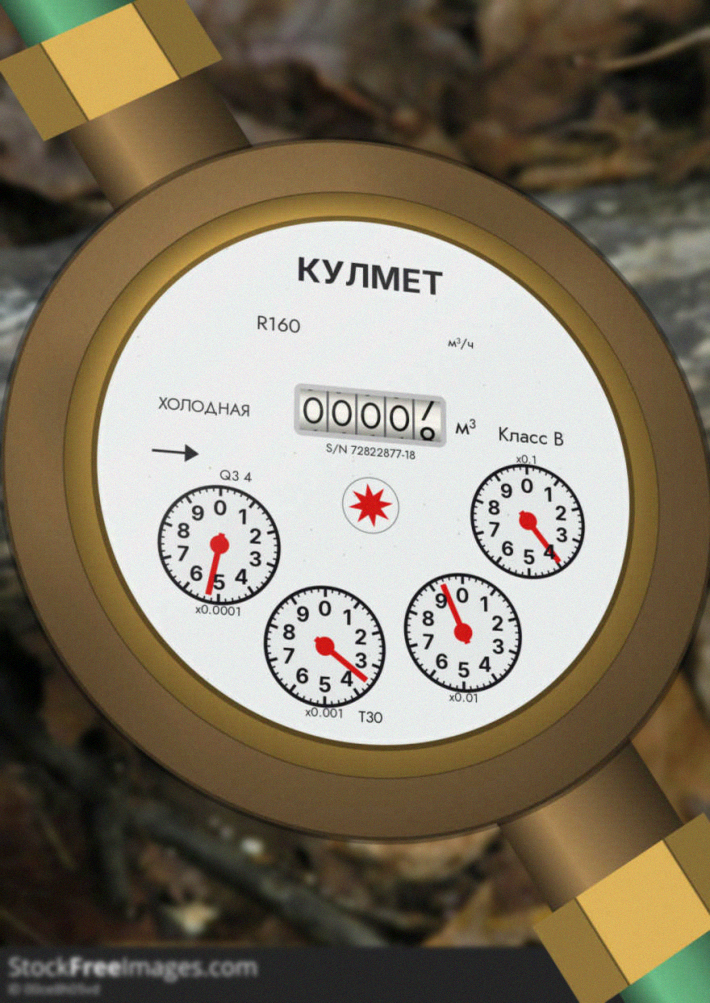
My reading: 7.3935 m³
